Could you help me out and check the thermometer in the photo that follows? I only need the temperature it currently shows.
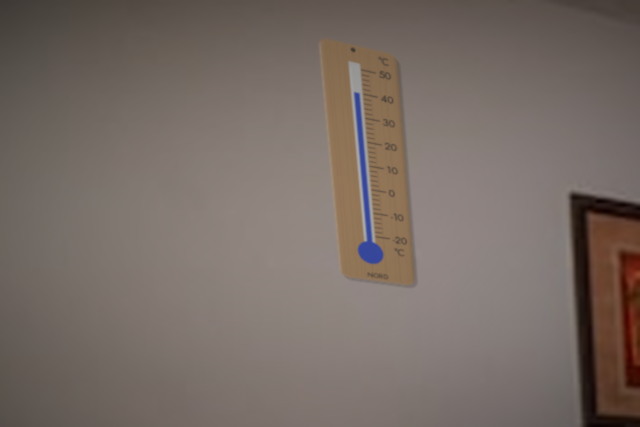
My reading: 40 °C
